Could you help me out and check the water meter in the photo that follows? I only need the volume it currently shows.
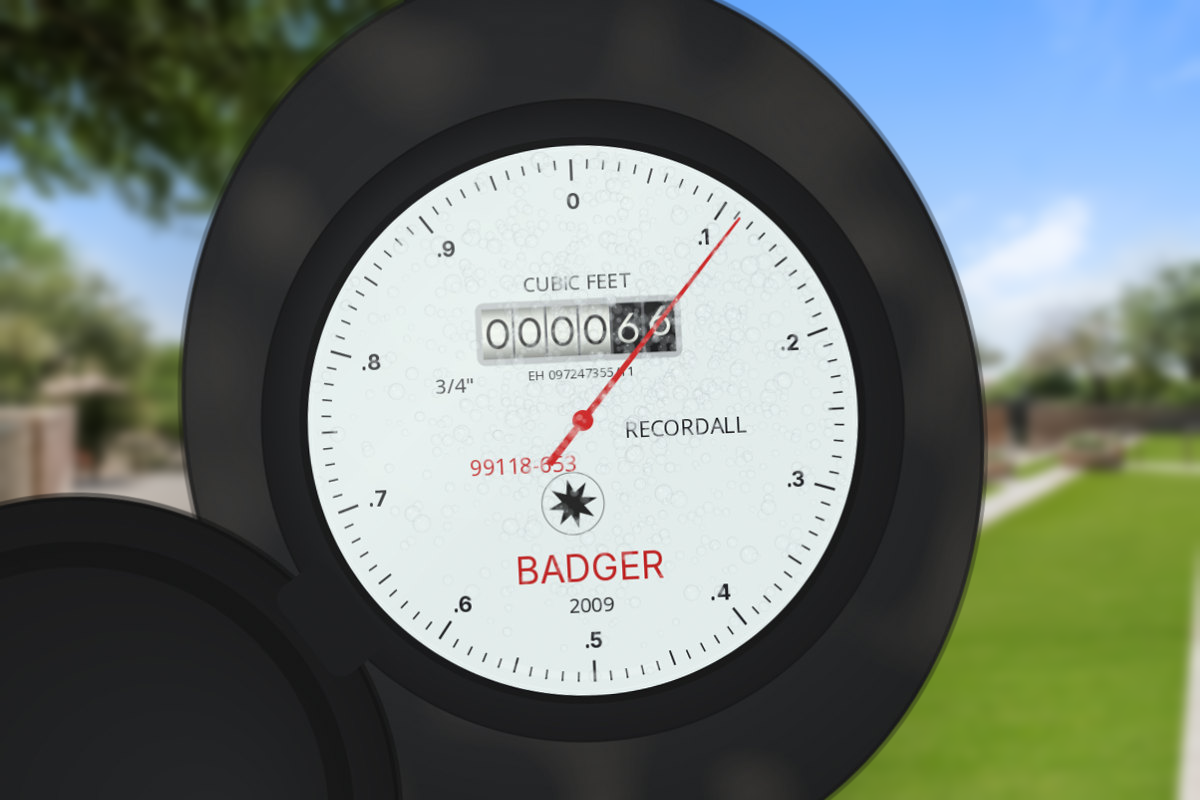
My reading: 66.11 ft³
